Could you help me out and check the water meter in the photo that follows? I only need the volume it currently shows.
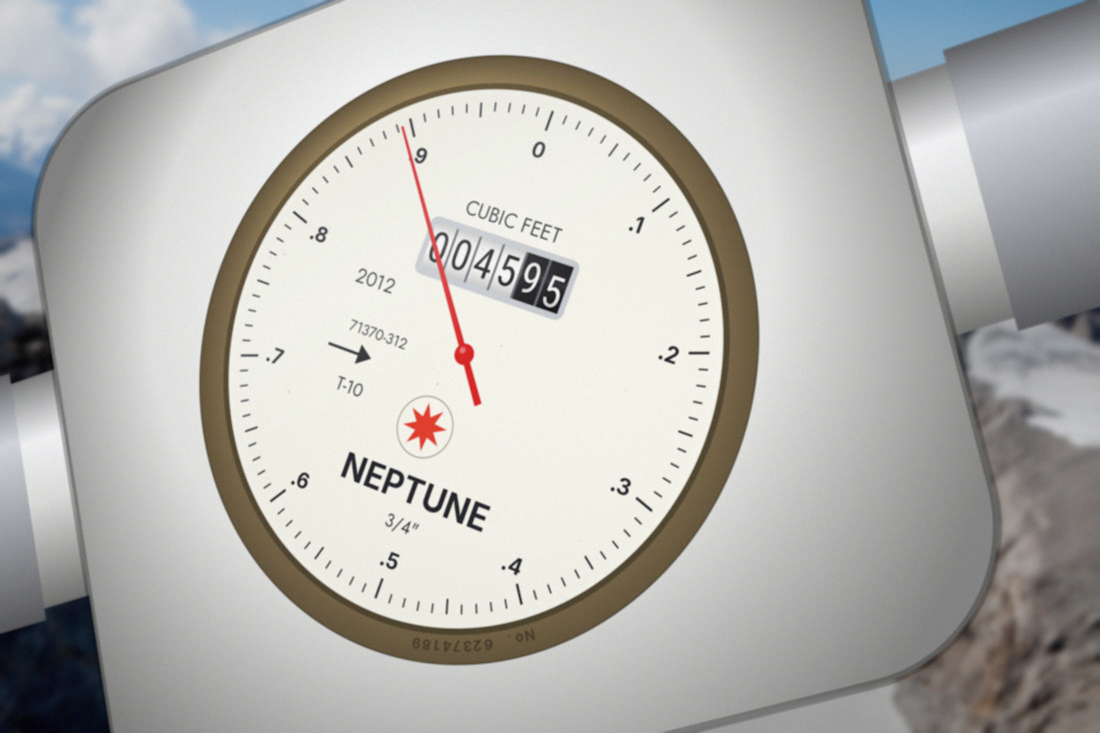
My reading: 4594.89 ft³
